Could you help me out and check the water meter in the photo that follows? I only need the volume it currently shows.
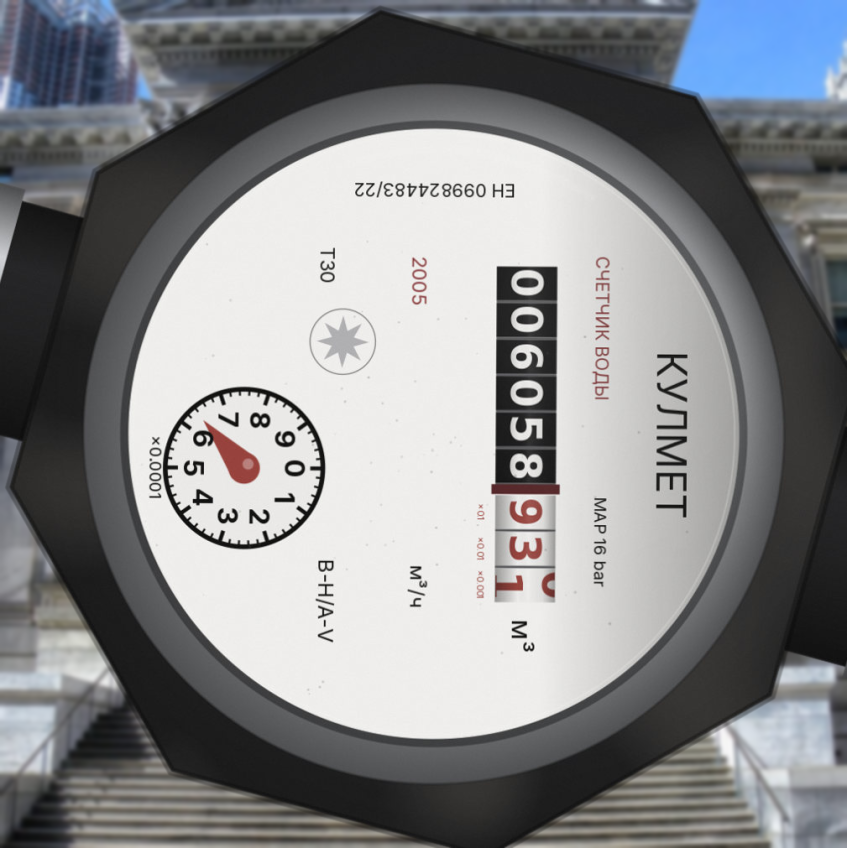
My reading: 6058.9306 m³
